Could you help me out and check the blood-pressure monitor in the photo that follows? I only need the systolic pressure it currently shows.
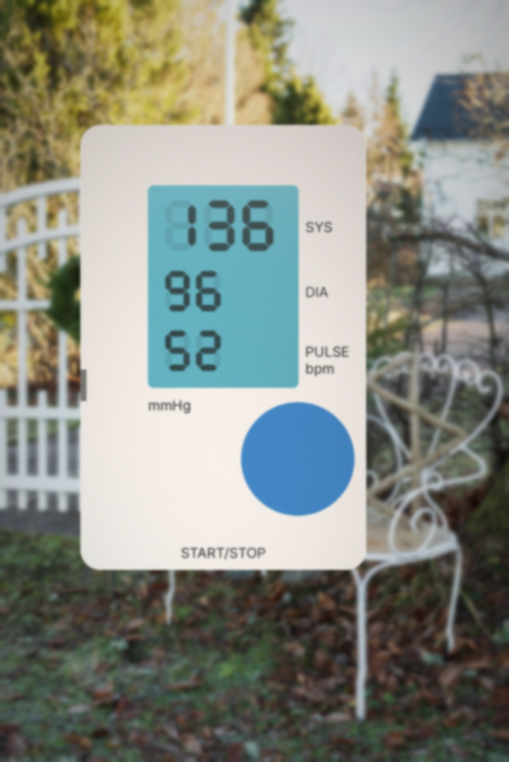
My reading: 136 mmHg
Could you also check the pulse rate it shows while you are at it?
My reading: 52 bpm
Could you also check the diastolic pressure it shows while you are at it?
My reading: 96 mmHg
